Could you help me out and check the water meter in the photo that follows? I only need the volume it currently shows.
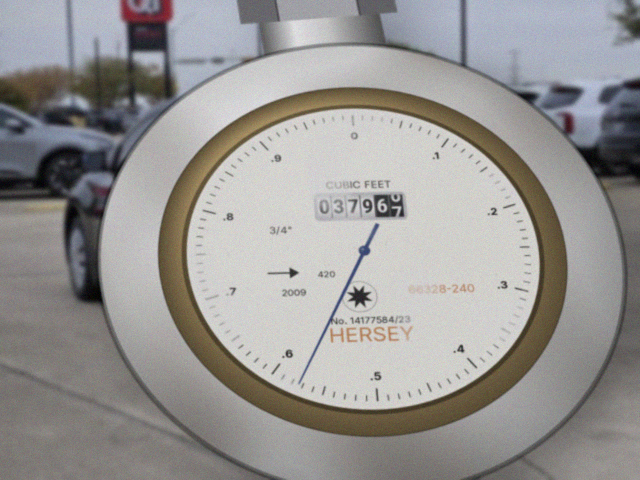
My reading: 37966.57 ft³
